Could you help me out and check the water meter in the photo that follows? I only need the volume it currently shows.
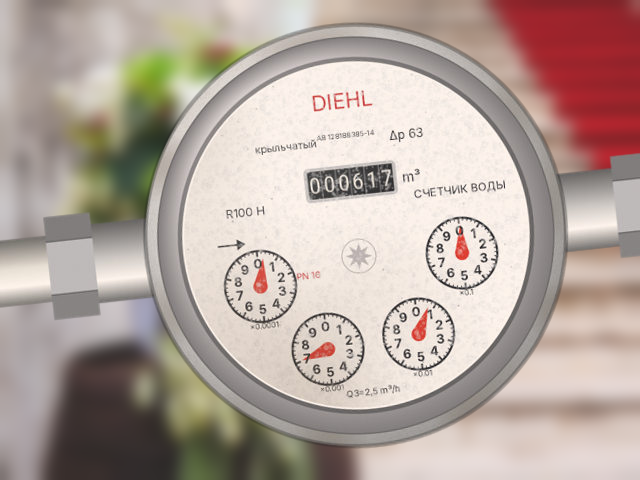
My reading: 617.0070 m³
